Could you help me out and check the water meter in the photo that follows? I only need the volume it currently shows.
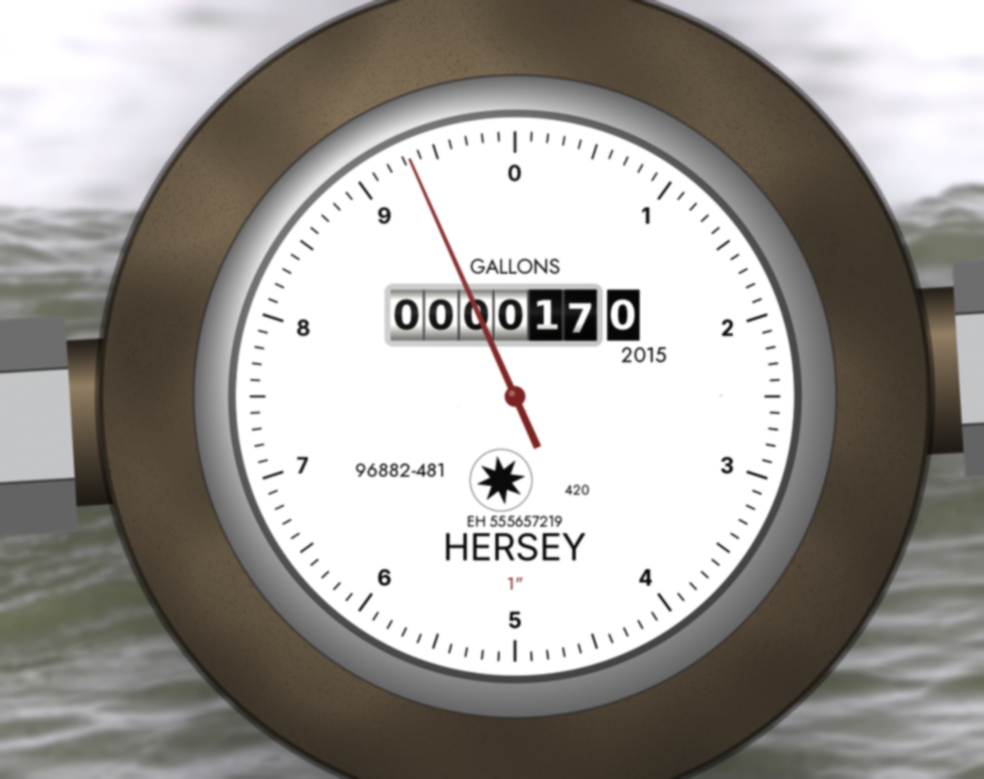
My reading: 169.3 gal
